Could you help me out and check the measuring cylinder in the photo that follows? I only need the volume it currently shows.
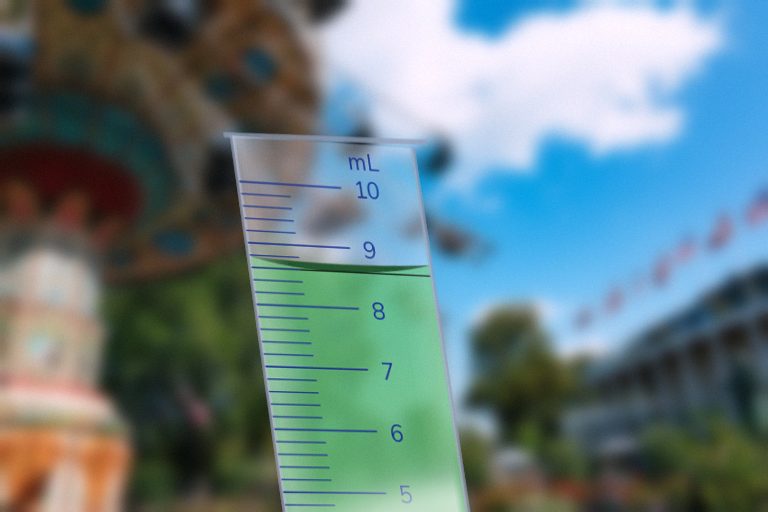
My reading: 8.6 mL
